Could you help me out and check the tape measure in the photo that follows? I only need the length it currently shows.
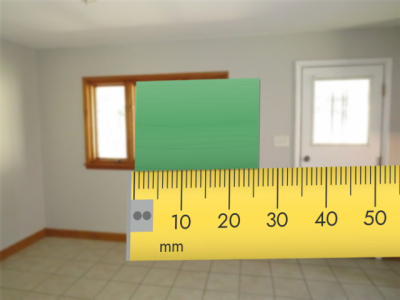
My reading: 26 mm
